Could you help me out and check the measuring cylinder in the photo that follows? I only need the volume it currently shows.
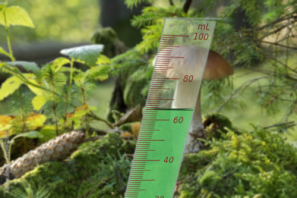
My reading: 65 mL
